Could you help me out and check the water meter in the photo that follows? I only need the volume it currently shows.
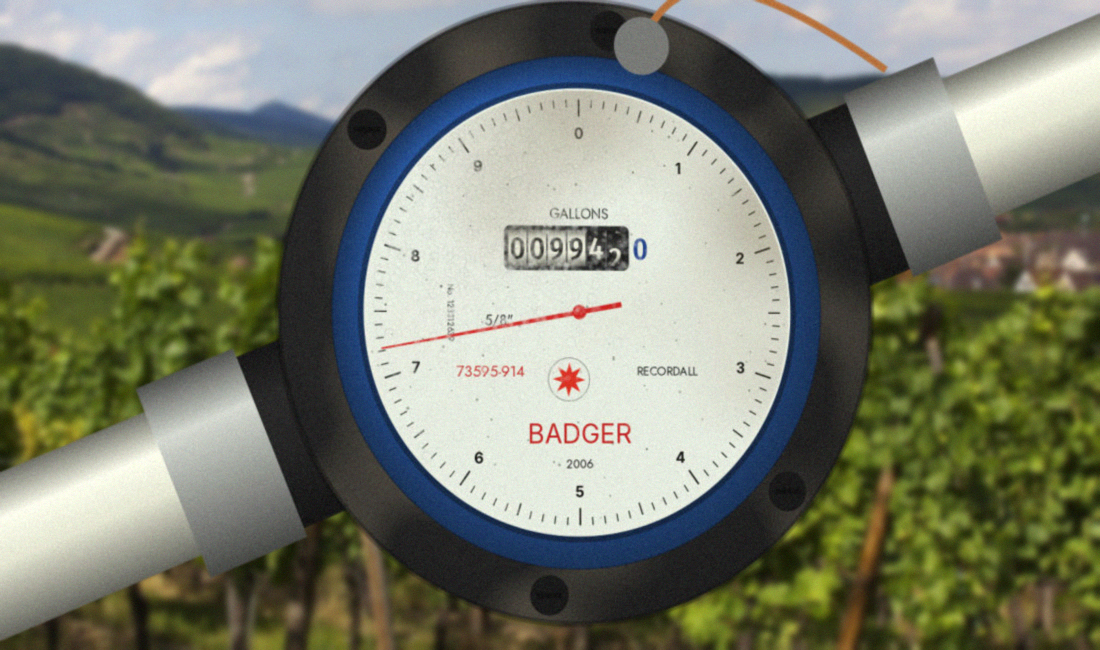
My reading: 99417.2 gal
